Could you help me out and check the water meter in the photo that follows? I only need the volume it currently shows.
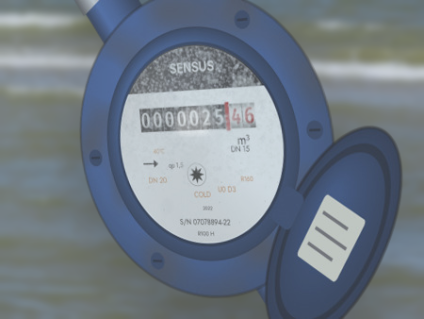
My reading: 25.46 m³
